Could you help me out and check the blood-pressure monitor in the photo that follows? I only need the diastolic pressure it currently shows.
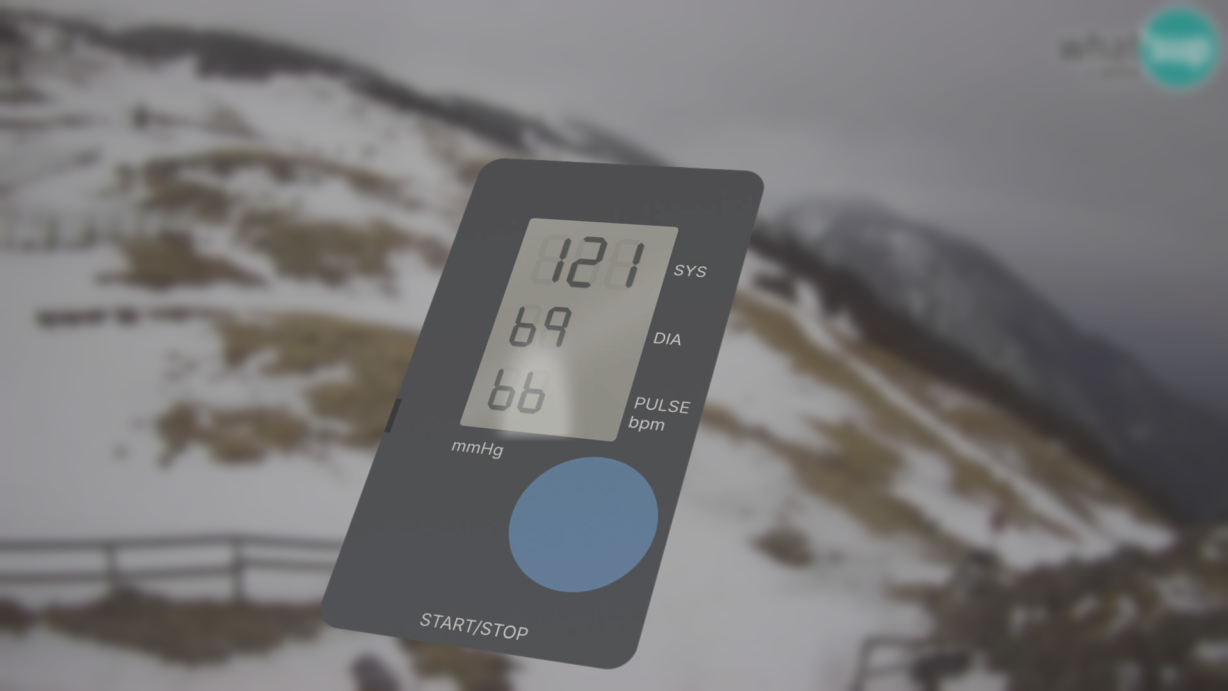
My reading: 69 mmHg
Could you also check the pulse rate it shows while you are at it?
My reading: 66 bpm
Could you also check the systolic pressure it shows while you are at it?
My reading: 121 mmHg
